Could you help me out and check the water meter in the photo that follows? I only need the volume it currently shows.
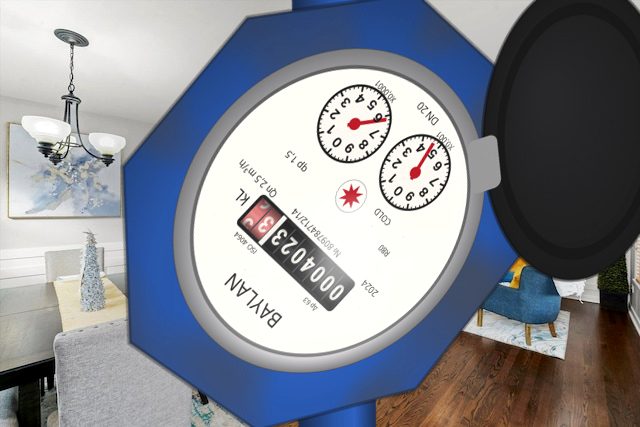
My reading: 4023.3546 kL
